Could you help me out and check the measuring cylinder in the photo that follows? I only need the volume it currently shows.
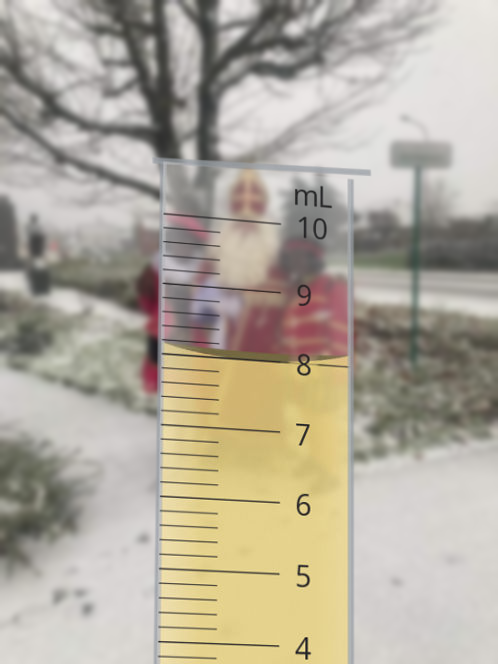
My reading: 8 mL
